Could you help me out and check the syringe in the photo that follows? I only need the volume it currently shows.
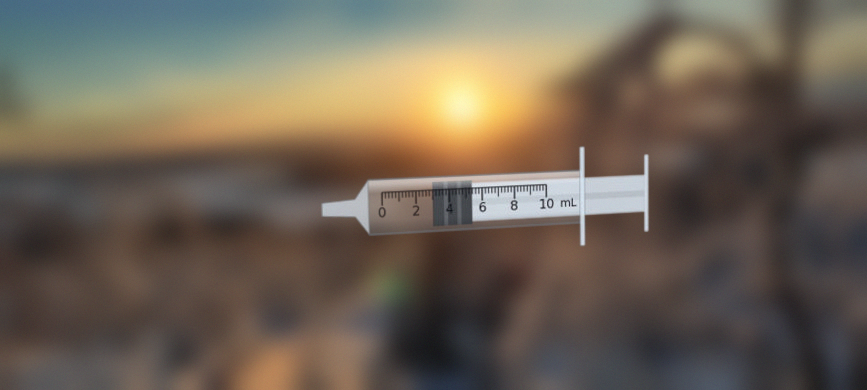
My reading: 3 mL
